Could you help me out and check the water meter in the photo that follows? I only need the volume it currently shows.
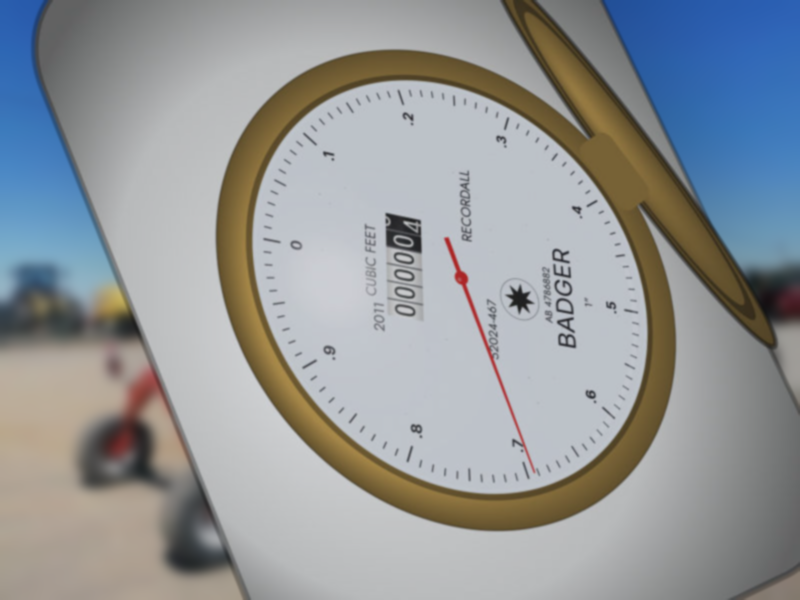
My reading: 3.69 ft³
